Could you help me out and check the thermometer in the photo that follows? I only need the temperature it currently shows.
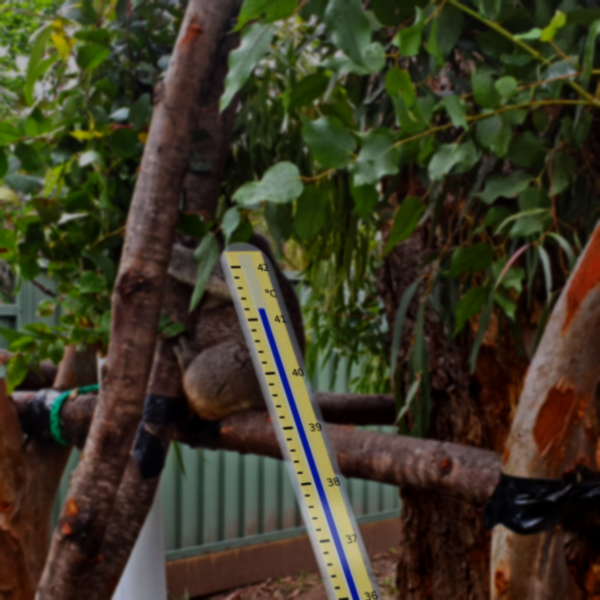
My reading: 41.2 °C
